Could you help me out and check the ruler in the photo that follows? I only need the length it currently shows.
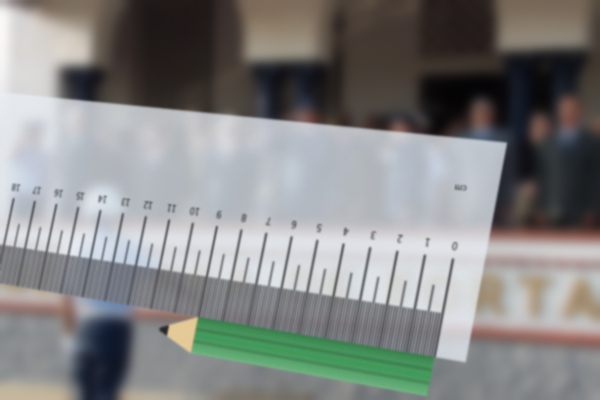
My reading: 10.5 cm
